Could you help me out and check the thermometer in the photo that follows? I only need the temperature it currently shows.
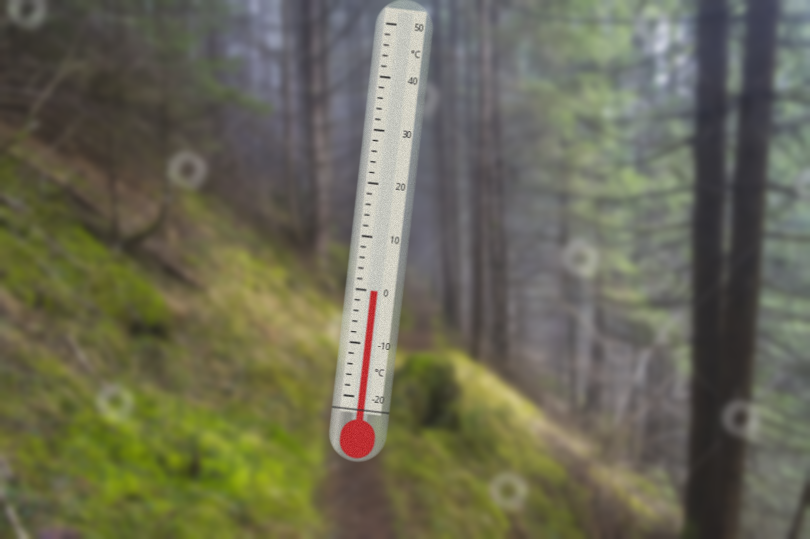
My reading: 0 °C
